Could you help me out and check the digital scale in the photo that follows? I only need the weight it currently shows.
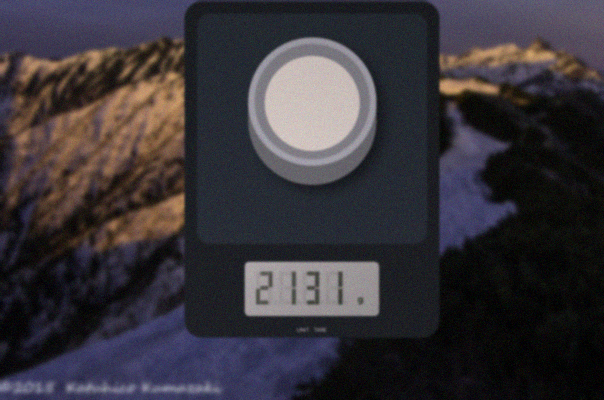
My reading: 2131 g
